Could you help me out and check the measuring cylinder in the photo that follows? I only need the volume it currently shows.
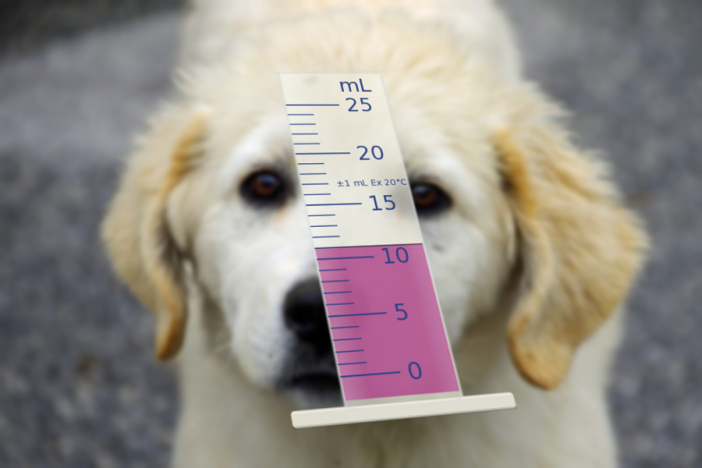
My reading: 11 mL
